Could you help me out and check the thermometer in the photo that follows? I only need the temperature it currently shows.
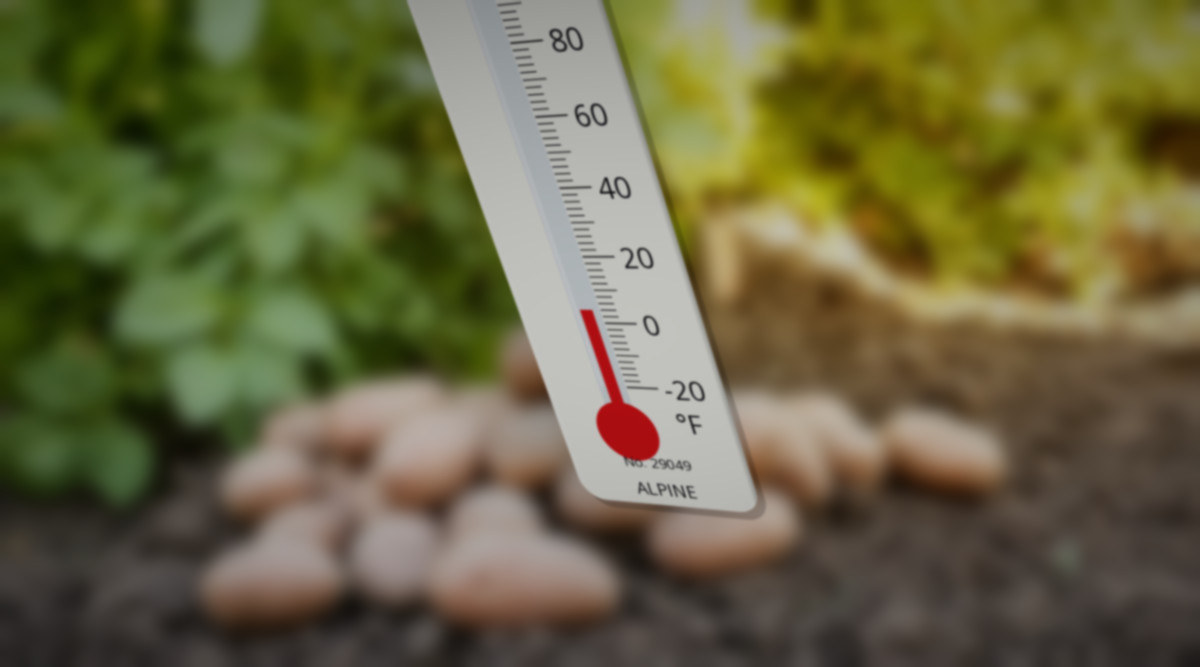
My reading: 4 °F
